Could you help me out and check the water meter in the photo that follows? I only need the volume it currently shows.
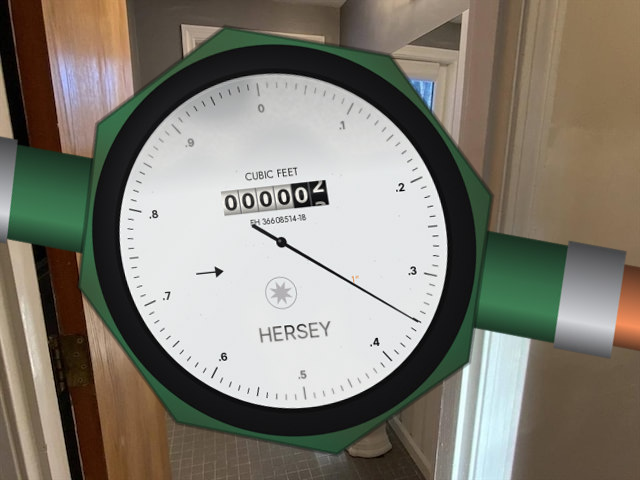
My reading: 2.35 ft³
